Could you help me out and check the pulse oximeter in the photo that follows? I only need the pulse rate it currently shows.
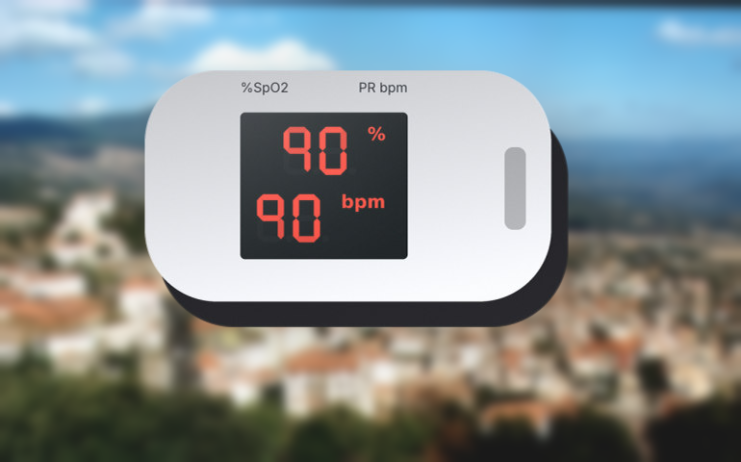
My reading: 90 bpm
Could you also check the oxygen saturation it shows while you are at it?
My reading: 90 %
